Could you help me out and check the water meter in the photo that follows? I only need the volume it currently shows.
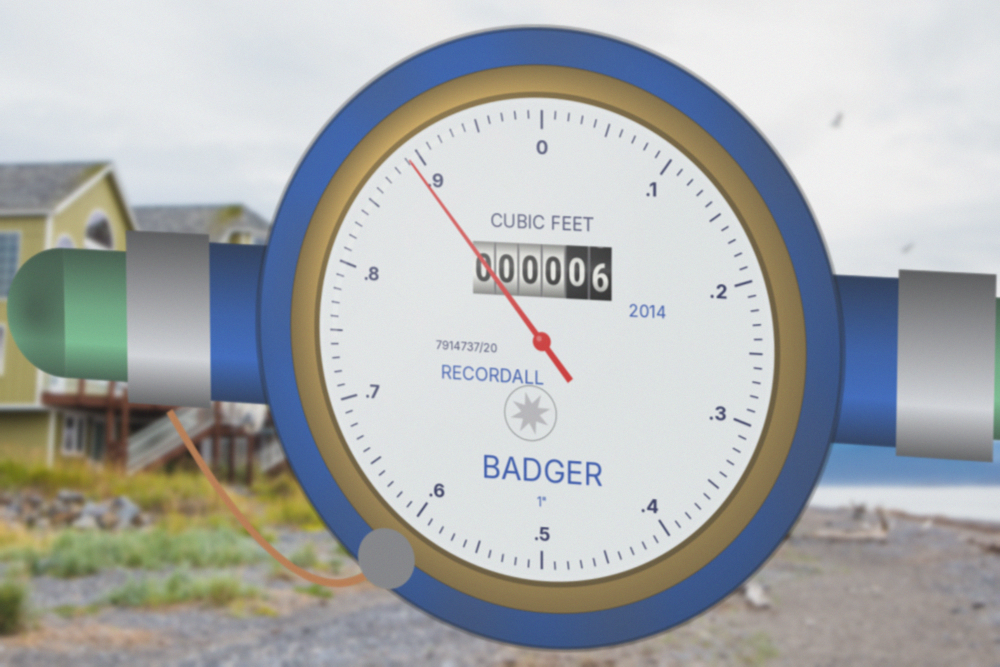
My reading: 5.89 ft³
